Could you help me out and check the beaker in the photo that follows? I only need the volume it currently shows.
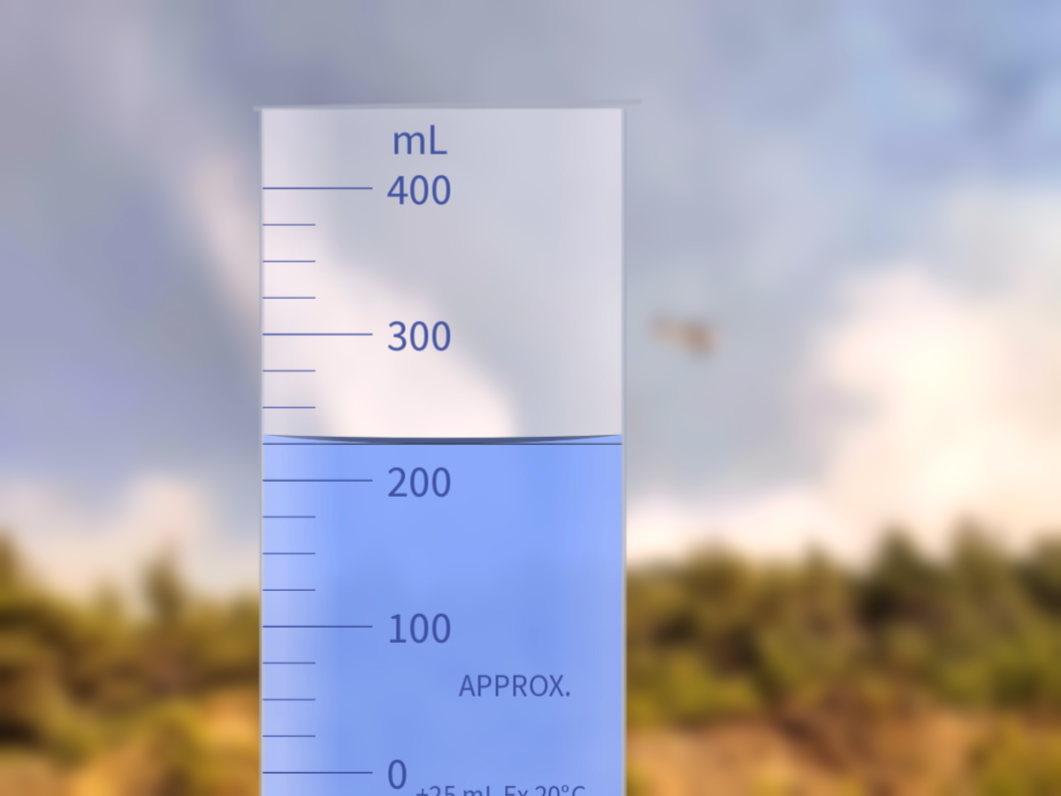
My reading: 225 mL
